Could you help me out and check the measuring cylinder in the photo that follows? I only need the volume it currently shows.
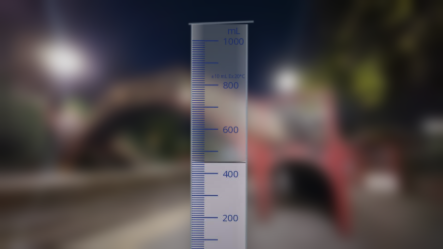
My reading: 450 mL
